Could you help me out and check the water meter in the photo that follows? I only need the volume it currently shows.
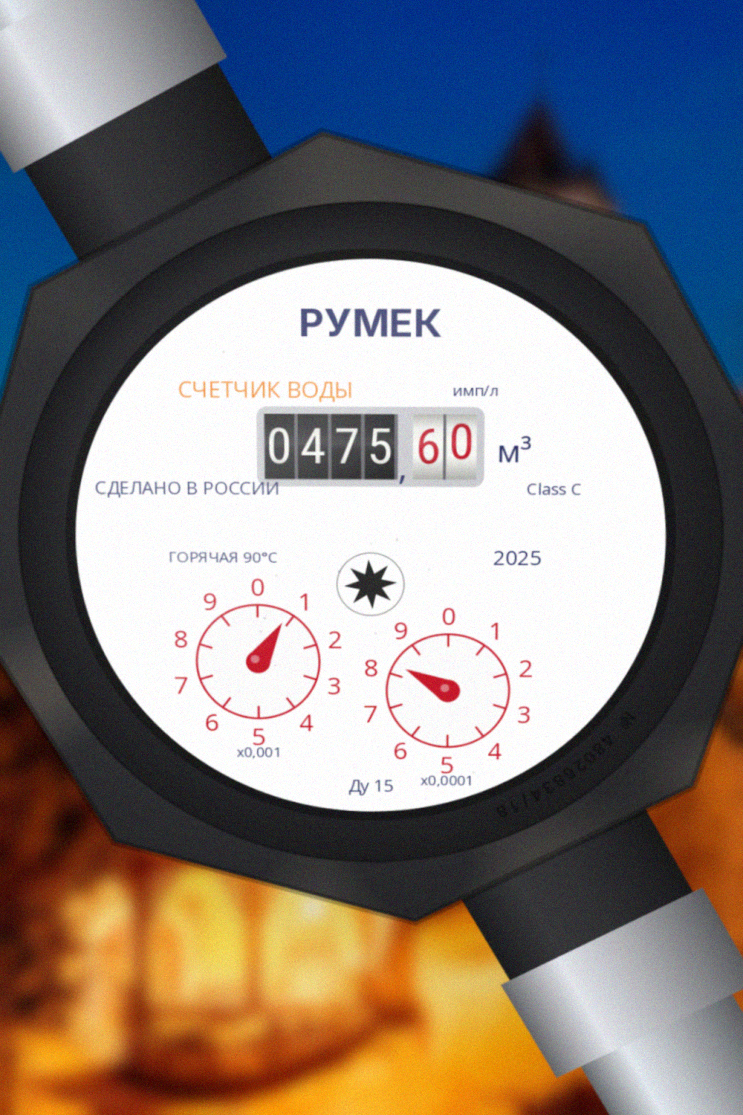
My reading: 475.6008 m³
